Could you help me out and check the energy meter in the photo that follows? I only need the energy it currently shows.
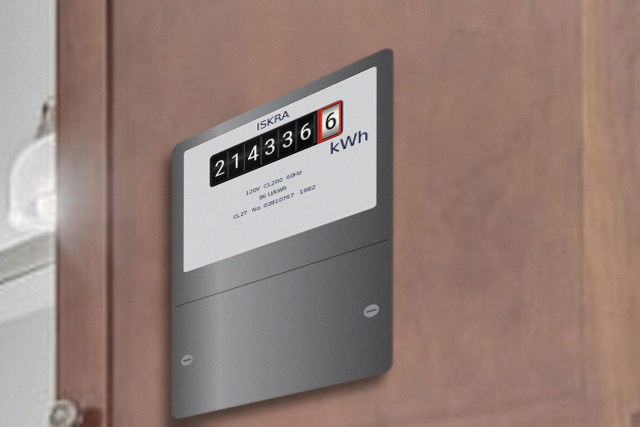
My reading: 214336.6 kWh
